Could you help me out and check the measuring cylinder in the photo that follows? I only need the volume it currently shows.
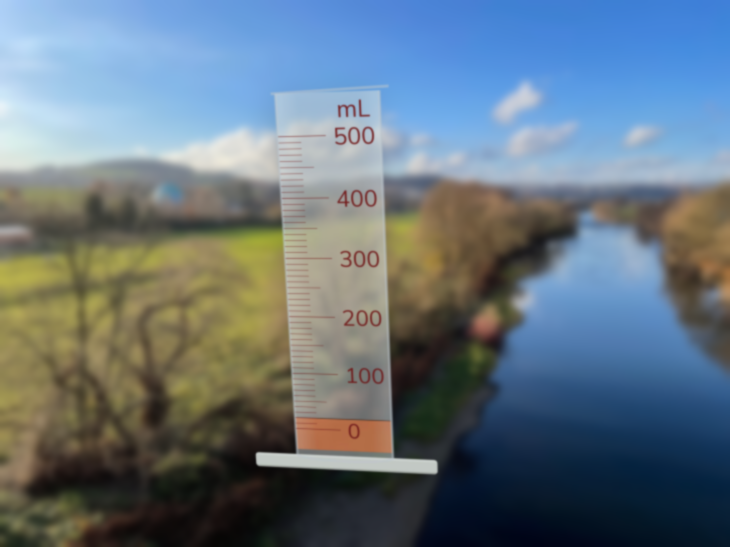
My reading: 20 mL
